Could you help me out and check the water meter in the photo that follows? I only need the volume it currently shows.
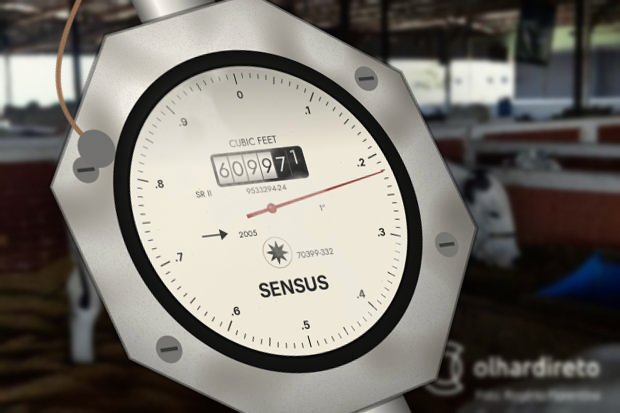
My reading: 609971.22 ft³
